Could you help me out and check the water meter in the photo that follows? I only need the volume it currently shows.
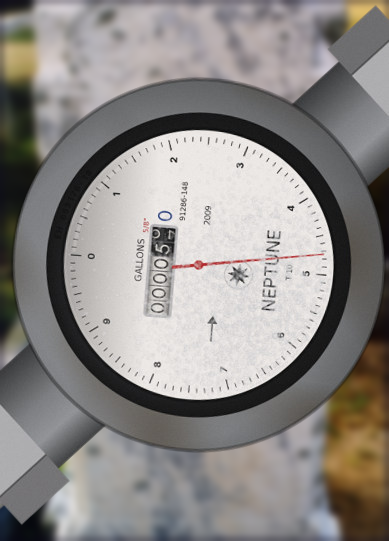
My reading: 564.7 gal
